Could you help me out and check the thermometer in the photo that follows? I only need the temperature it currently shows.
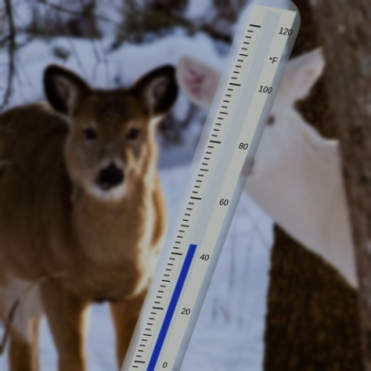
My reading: 44 °F
